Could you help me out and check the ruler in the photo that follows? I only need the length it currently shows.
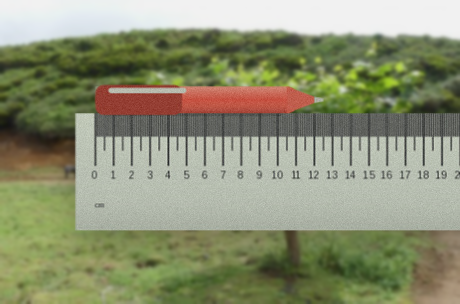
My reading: 12.5 cm
